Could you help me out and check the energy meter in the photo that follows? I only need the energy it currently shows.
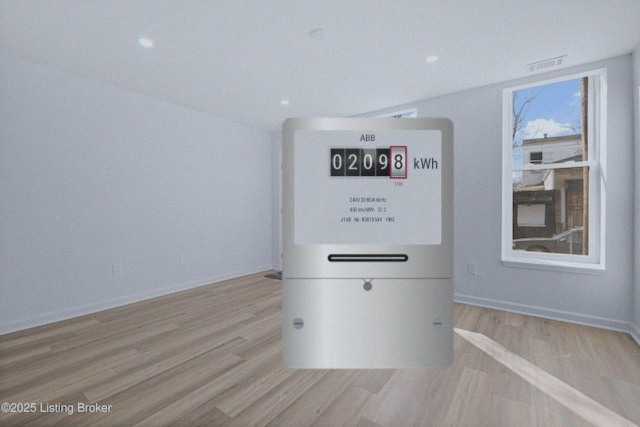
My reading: 209.8 kWh
